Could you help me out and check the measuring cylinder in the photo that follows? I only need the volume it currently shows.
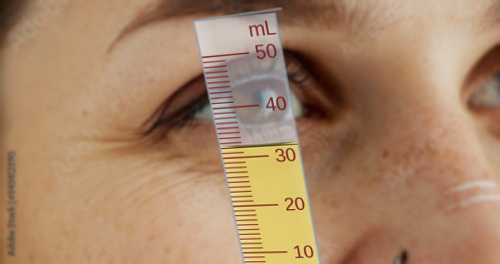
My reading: 32 mL
